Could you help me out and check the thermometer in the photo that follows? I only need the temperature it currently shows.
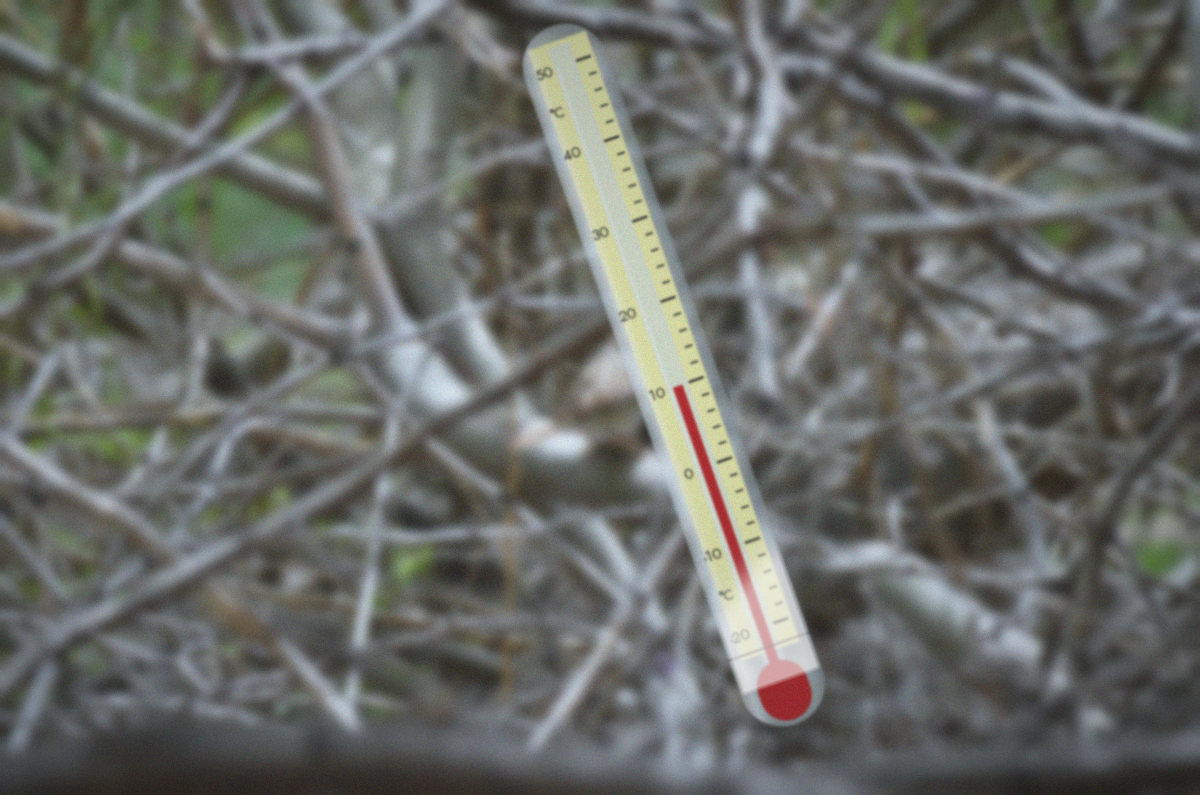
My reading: 10 °C
